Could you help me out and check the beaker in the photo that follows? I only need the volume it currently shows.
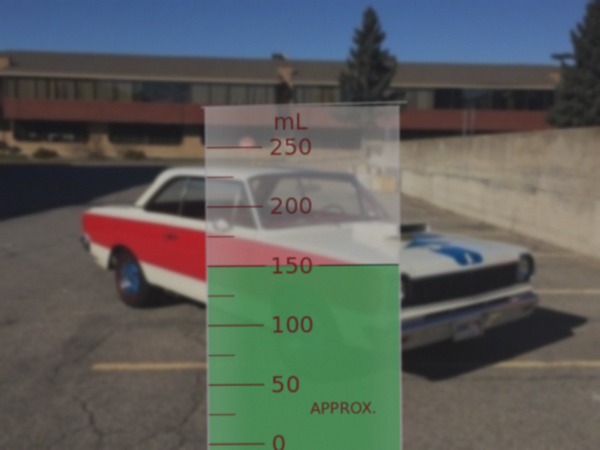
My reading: 150 mL
